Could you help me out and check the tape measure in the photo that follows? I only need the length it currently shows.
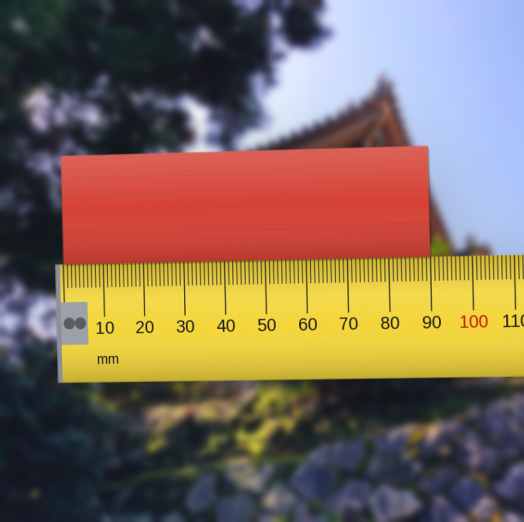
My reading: 90 mm
